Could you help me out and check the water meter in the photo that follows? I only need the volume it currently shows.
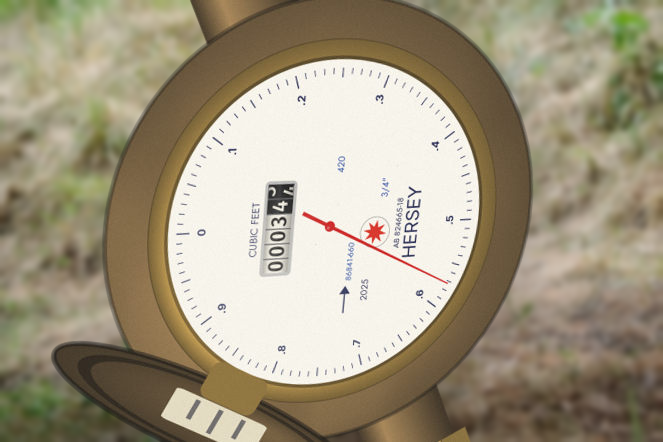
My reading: 343.57 ft³
